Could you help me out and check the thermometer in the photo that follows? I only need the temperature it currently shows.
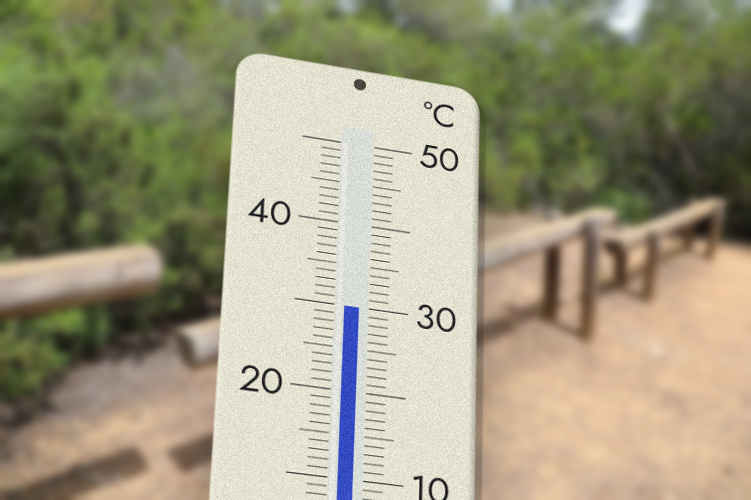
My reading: 30 °C
